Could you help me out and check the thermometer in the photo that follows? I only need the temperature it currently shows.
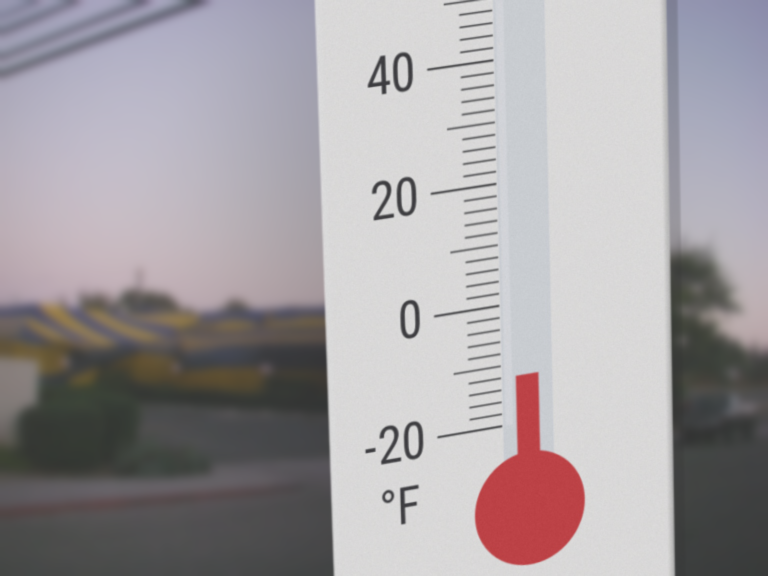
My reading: -12 °F
